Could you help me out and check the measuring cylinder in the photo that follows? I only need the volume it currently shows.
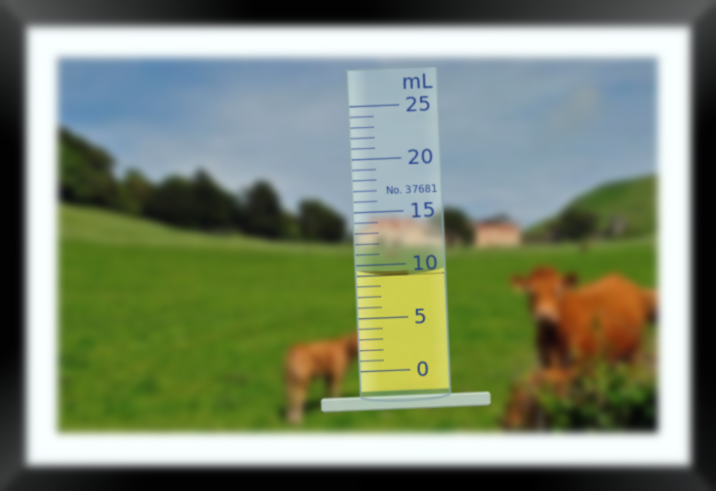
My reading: 9 mL
